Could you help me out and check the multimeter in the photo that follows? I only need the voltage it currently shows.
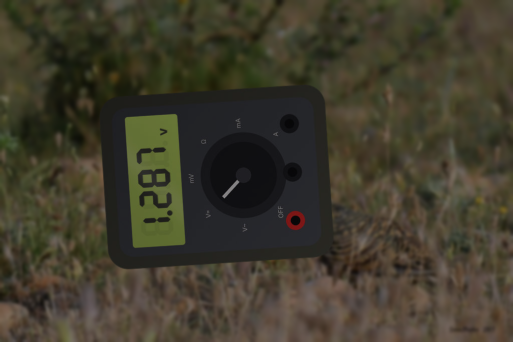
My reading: 1.287 V
